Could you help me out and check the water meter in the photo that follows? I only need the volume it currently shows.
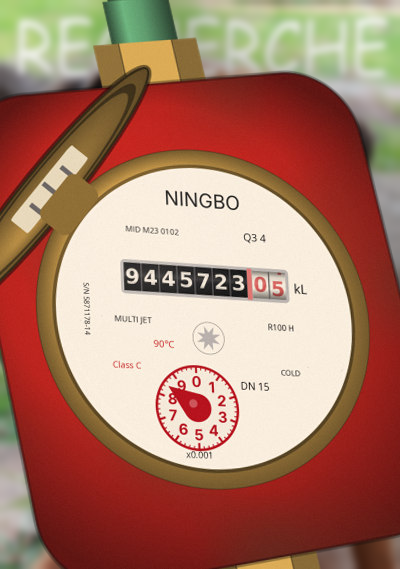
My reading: 9445723.048 kL
